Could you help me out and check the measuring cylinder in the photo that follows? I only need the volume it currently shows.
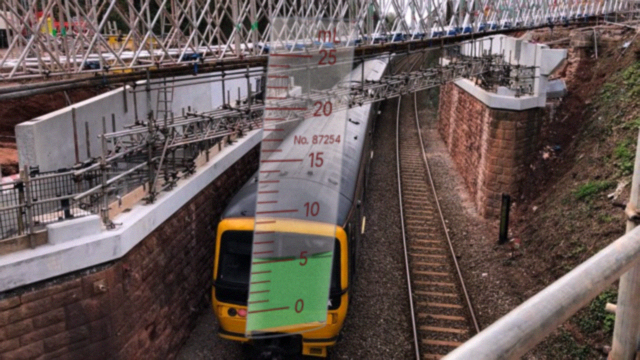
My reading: 5 mL
